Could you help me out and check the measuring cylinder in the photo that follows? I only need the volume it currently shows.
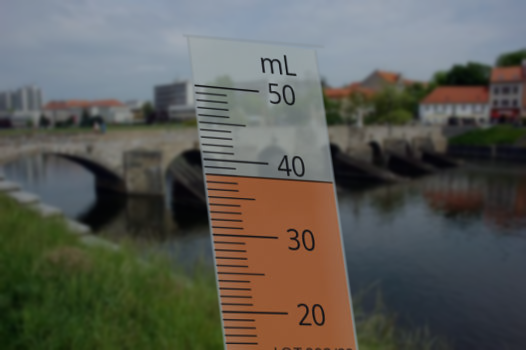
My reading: 38 mL
